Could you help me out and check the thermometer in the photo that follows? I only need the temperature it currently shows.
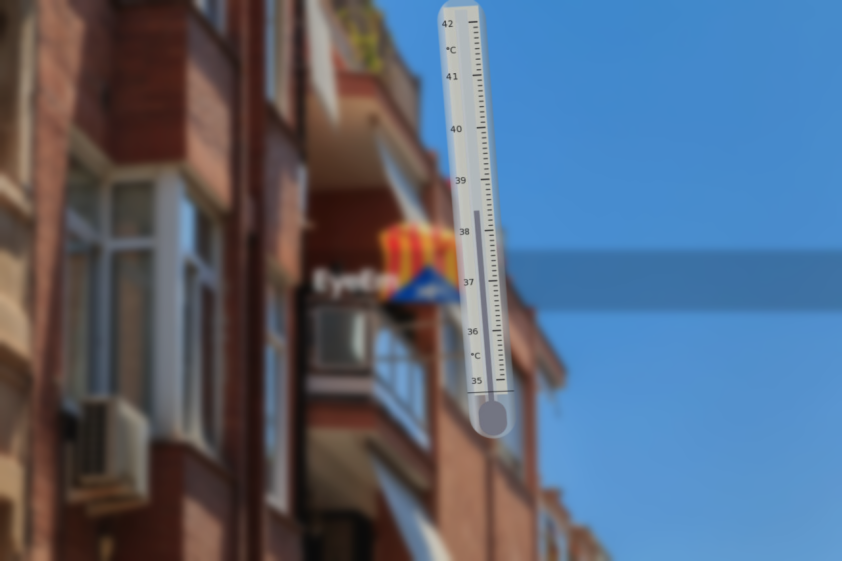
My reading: 38.4 °C
